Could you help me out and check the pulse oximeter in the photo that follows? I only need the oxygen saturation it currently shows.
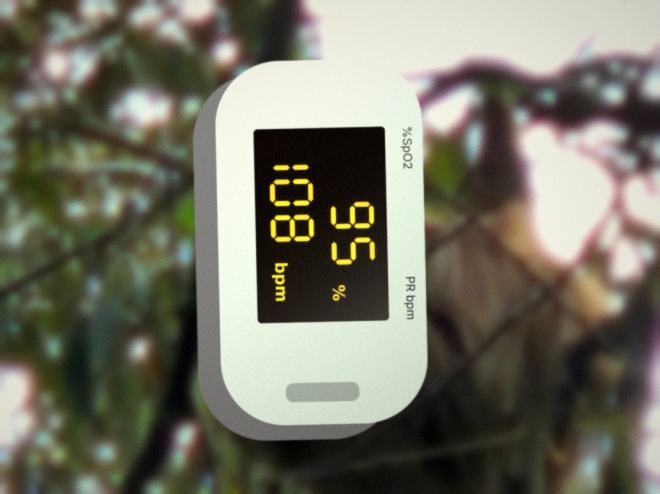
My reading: 95 %
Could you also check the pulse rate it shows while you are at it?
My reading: 108 bpm
